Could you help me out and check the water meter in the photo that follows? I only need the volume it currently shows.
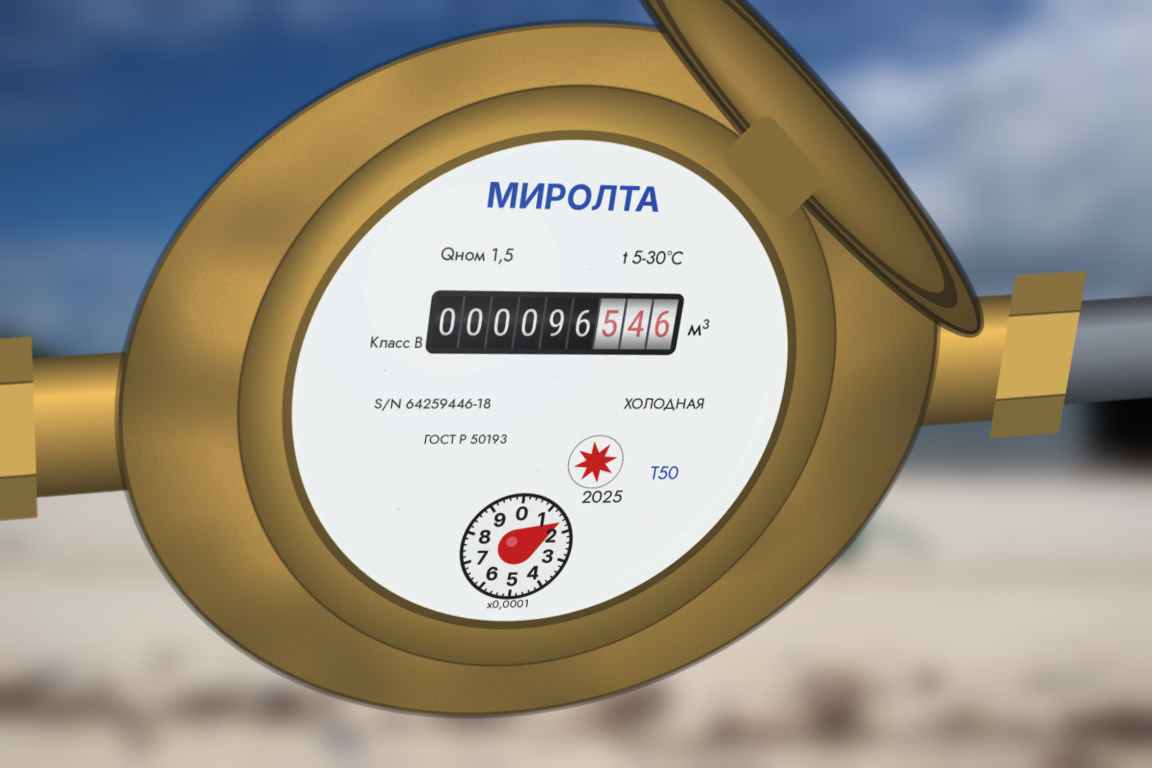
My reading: 96.5461 m³
